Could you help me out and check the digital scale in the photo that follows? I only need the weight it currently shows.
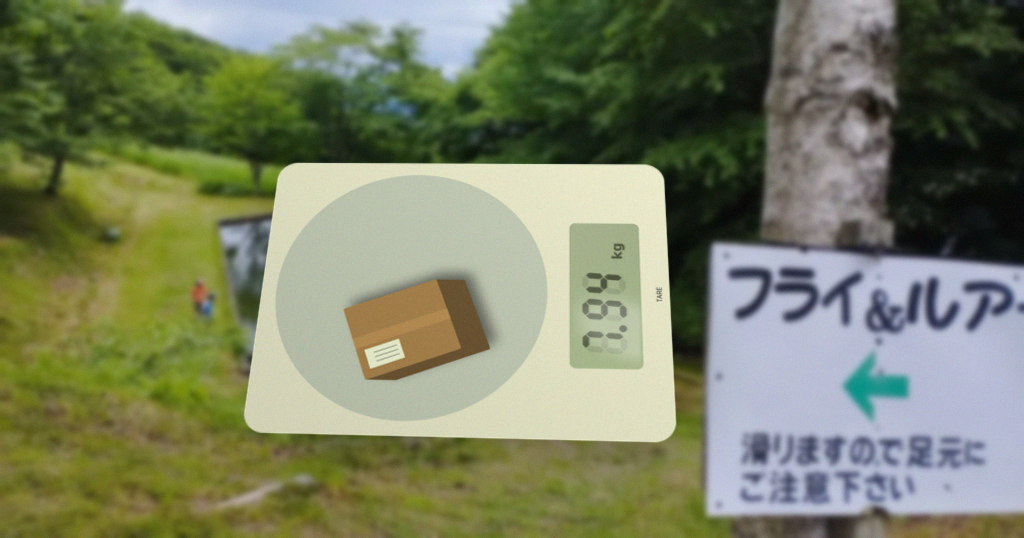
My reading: 7.94 kg
